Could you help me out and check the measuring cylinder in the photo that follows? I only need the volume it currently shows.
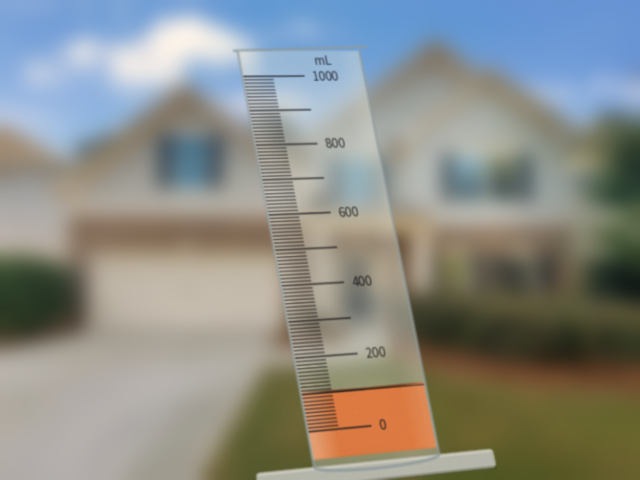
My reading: 100 mL
